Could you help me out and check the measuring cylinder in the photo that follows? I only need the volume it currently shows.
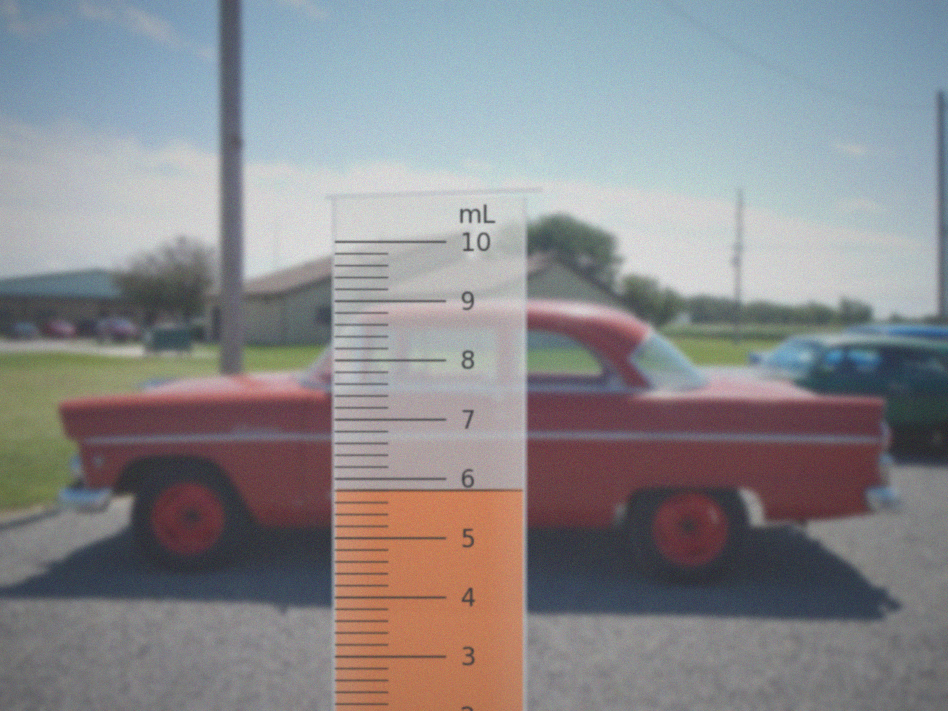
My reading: 5.8 mL
